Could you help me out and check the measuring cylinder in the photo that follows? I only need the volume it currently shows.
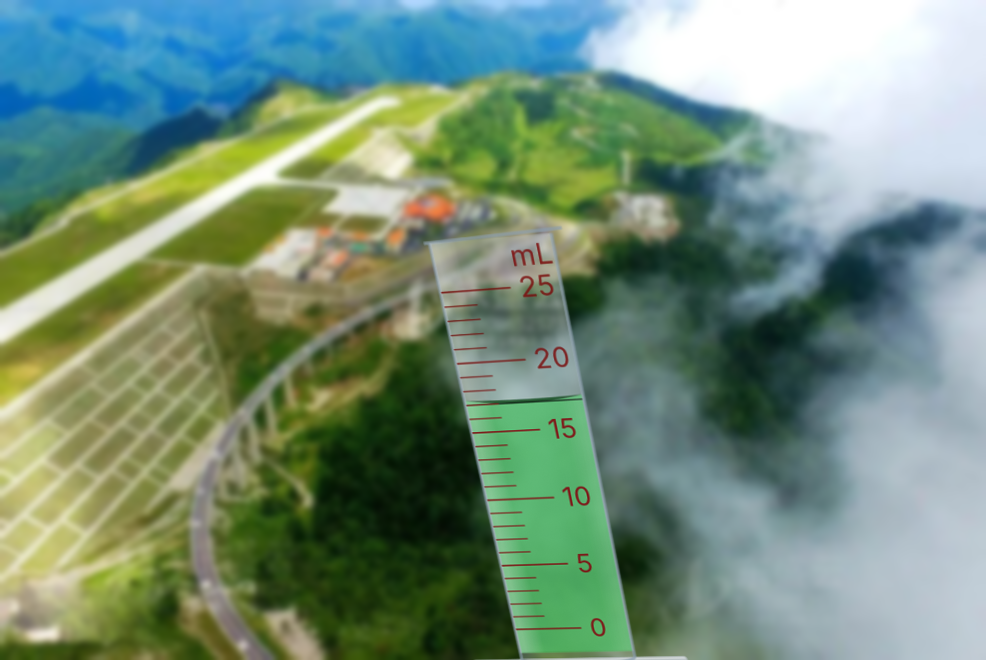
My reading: 17 mL
